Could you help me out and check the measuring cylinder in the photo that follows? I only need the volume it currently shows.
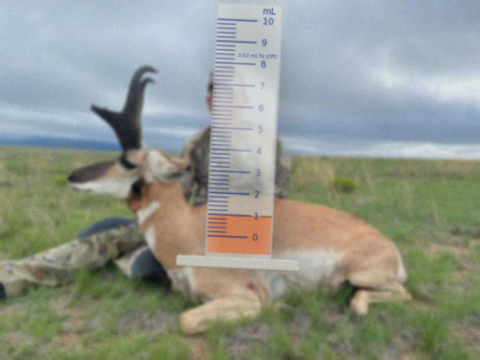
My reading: 1 mL
